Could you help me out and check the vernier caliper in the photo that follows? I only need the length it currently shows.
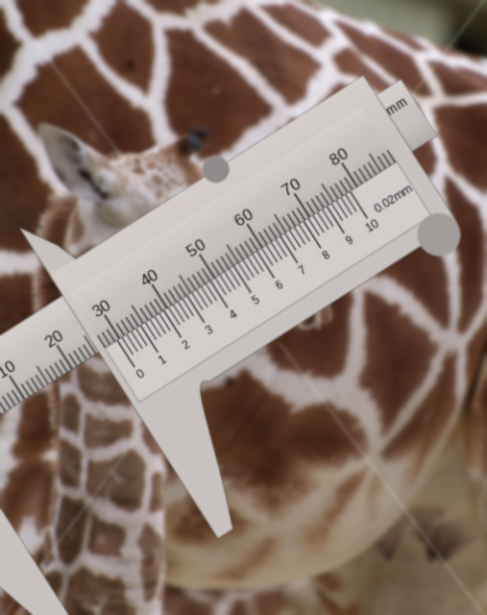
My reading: 29.5 mm
